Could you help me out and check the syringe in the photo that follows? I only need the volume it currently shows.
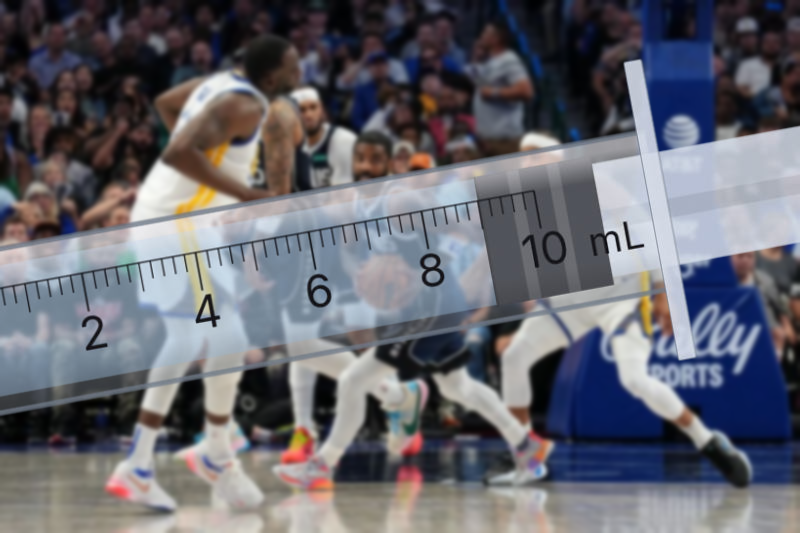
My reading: 9 mL
